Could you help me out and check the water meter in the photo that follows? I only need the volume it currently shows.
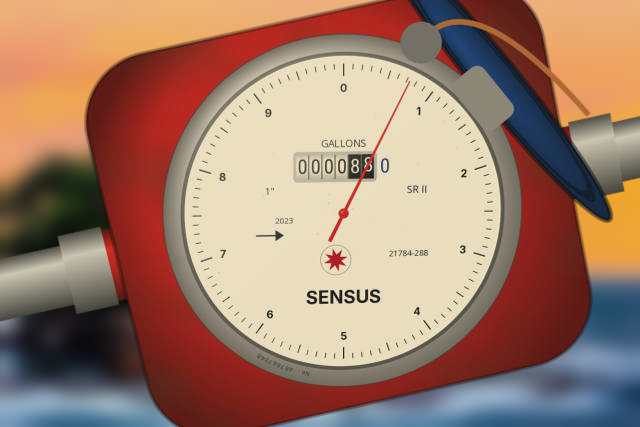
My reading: 880.7 gal
